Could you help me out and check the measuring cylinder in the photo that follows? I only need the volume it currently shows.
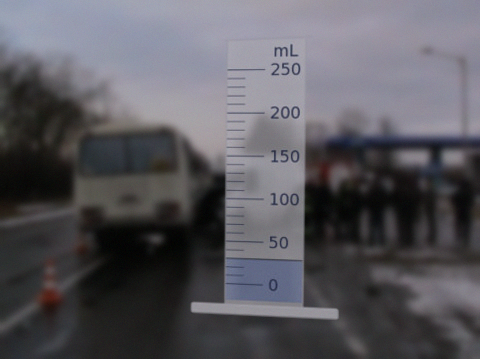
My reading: 30 mL
